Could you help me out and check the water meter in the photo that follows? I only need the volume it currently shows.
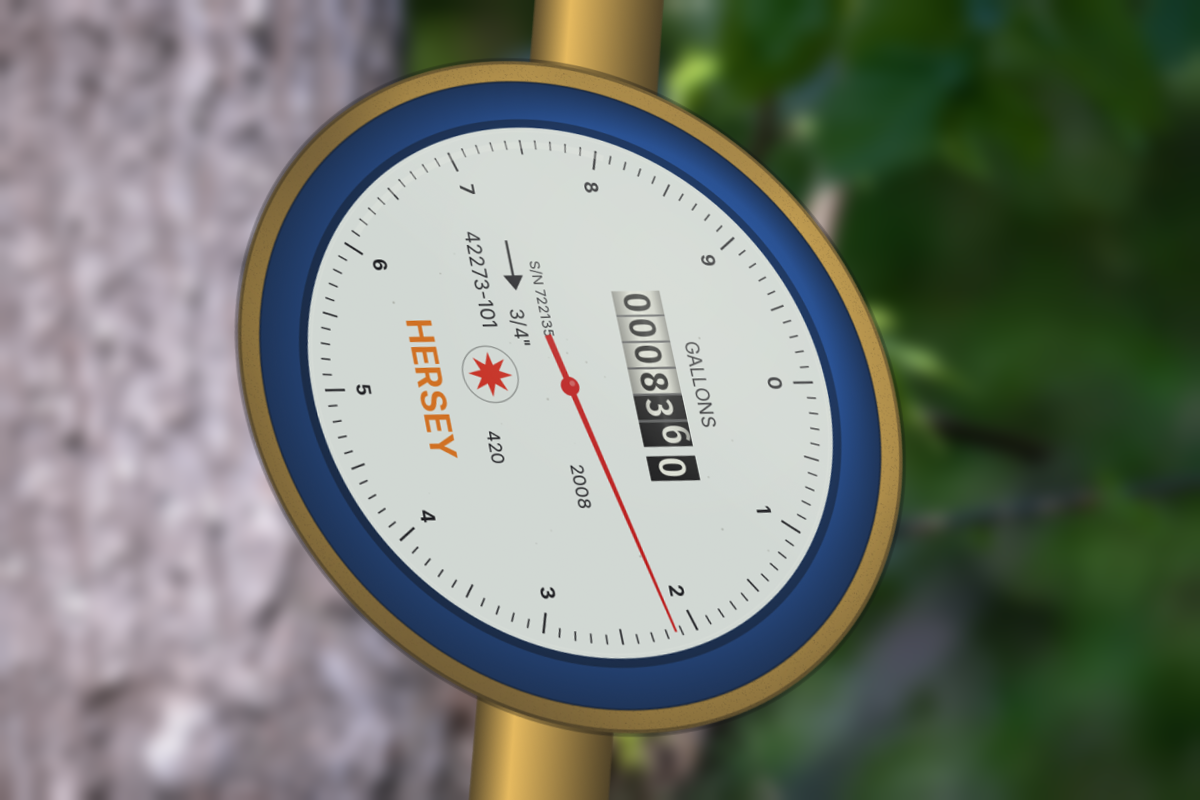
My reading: 8362.1 gal
